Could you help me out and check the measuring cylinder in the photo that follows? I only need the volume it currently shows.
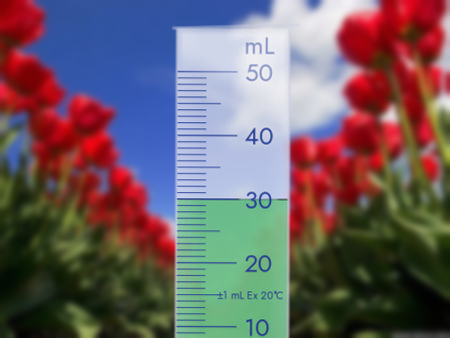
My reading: 30 mL
